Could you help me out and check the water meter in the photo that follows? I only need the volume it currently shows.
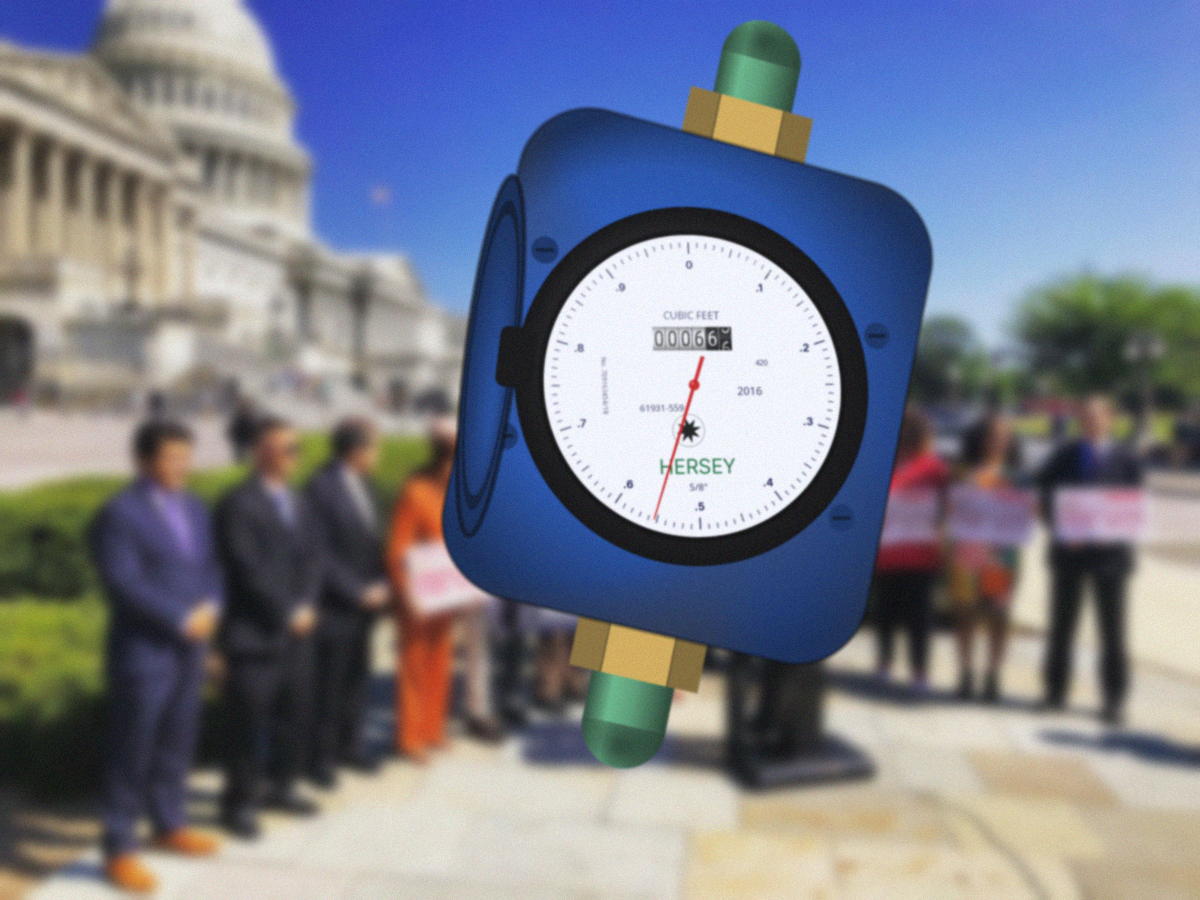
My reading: 665.55 ft³
